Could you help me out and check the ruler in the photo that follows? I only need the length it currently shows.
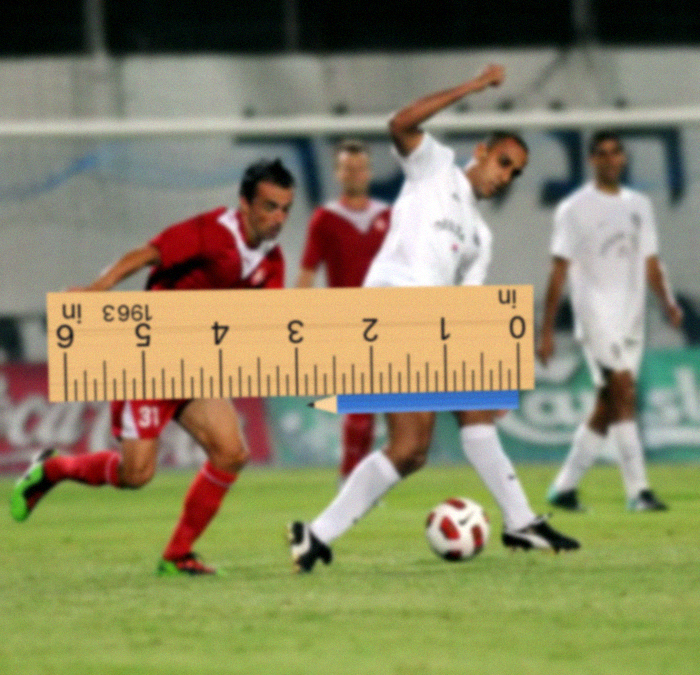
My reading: 2.875 in
